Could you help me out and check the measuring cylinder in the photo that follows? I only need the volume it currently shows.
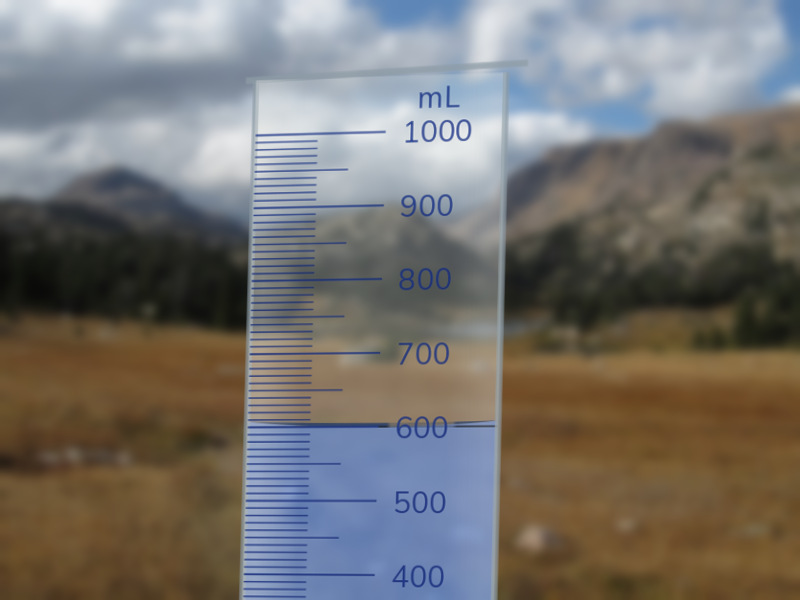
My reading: 600 mL
